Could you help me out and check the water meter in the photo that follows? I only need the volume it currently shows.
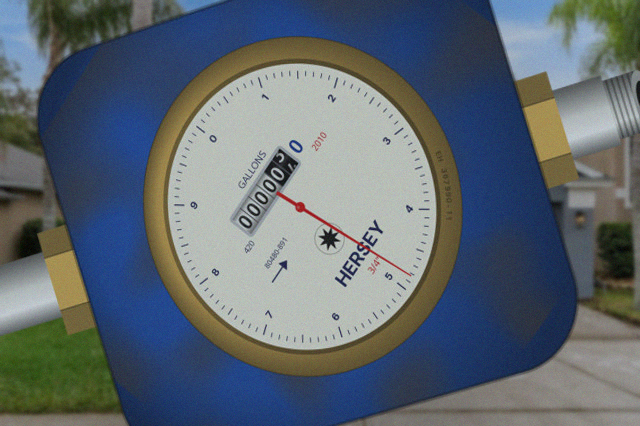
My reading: 34.8 gal
